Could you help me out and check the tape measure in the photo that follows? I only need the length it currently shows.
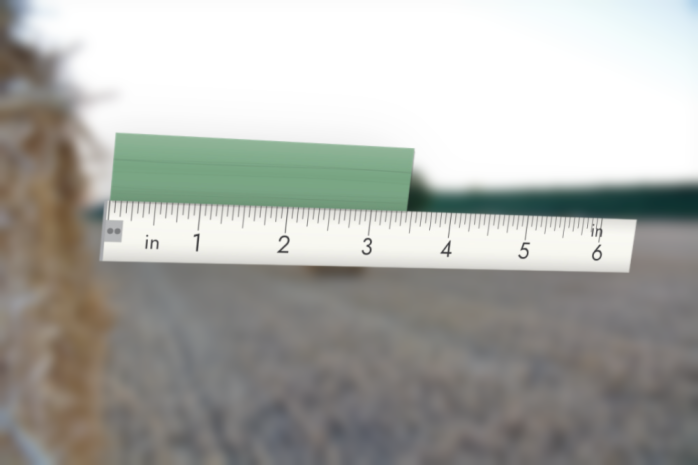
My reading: 3.4375 in
